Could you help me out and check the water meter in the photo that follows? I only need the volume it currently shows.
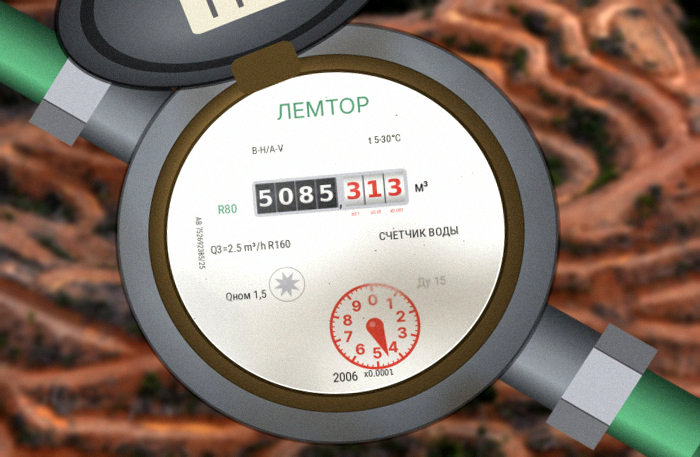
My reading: 5085.3134 m³
